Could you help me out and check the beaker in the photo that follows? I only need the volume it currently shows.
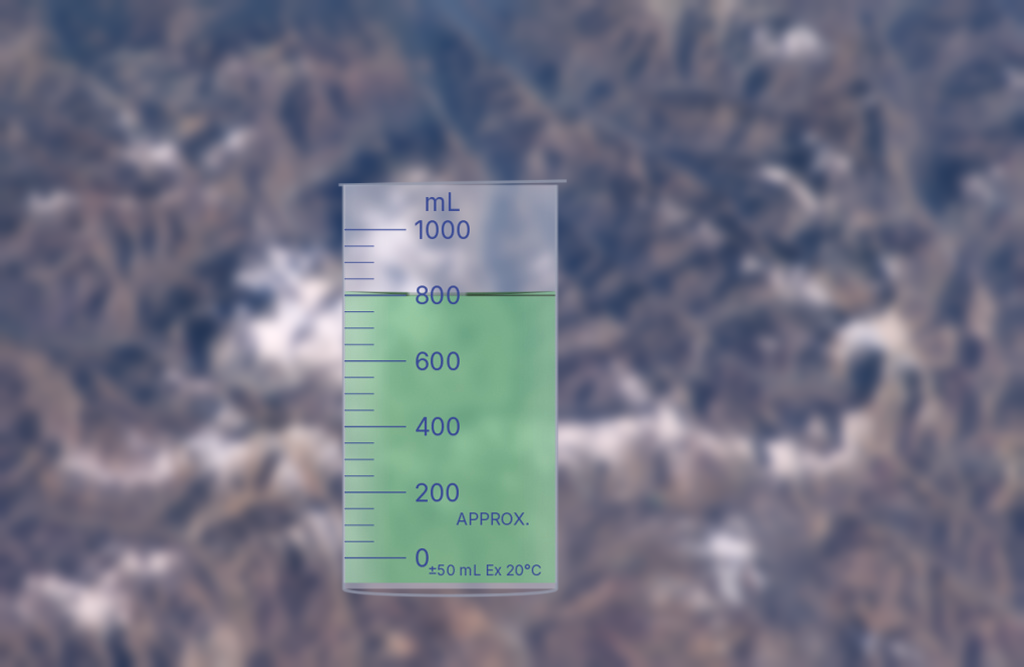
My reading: 800 mL
